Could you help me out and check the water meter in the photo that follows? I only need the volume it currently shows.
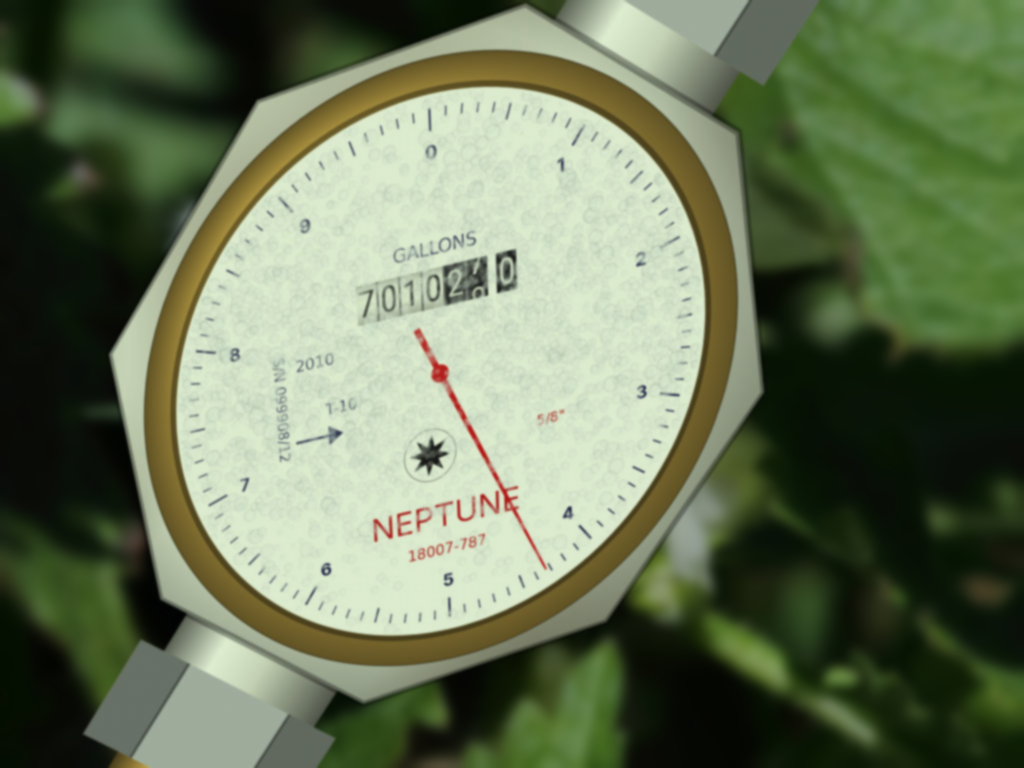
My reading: 7010274.3 gal
